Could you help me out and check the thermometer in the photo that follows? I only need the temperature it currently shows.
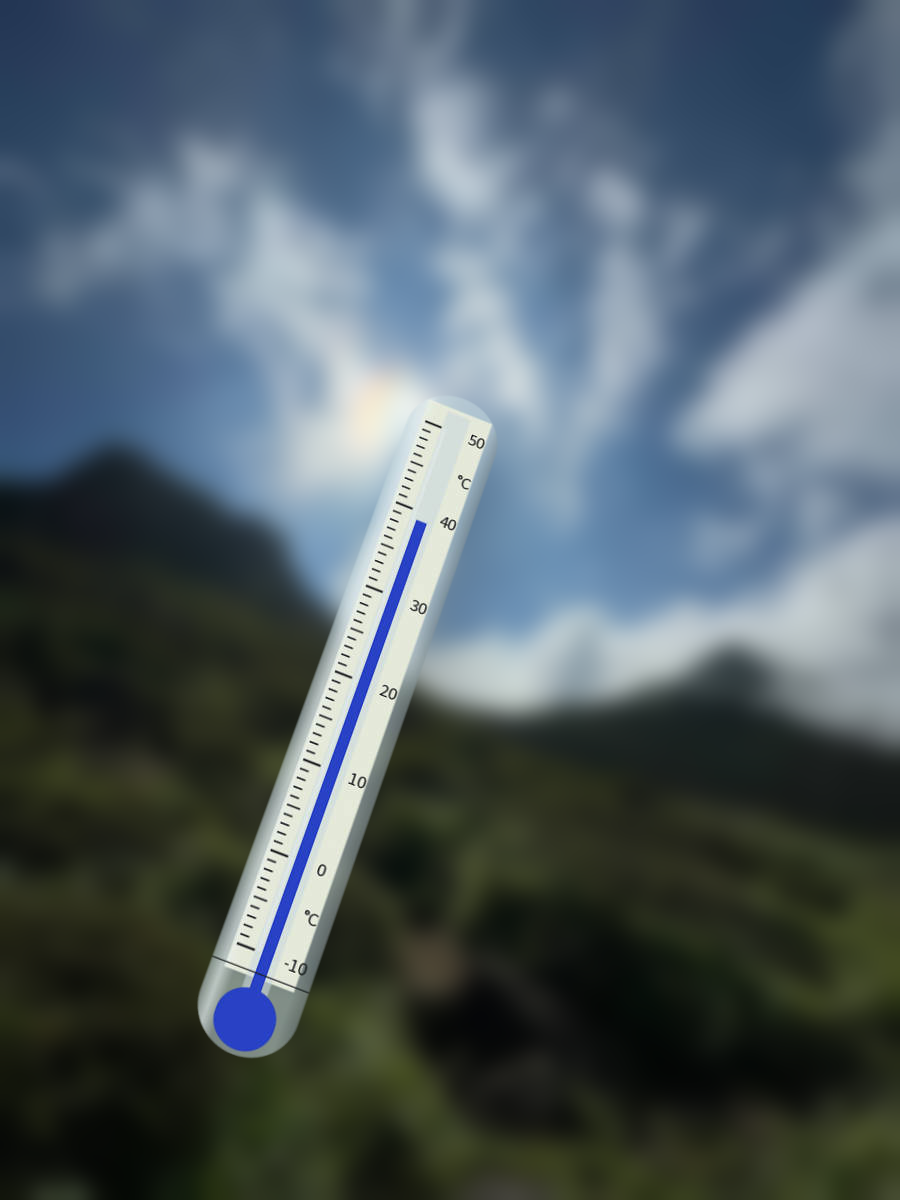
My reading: 39 °C
